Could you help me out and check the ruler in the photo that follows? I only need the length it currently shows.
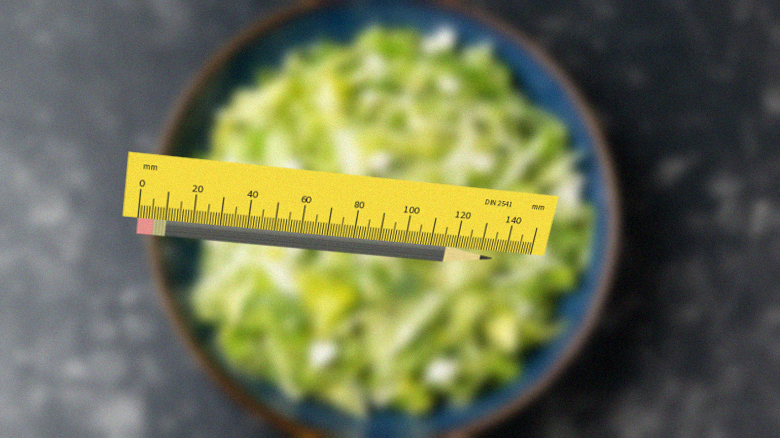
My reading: 135 mm
